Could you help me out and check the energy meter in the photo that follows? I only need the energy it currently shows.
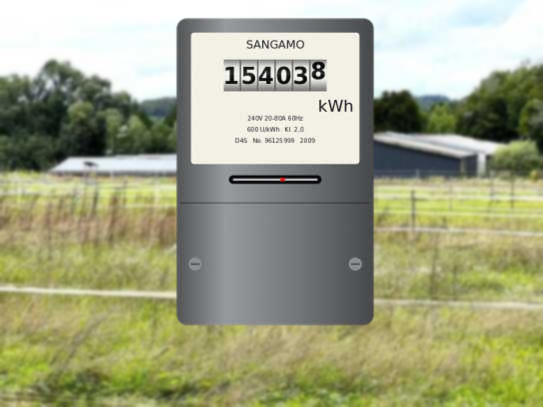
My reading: 154038 kWh
